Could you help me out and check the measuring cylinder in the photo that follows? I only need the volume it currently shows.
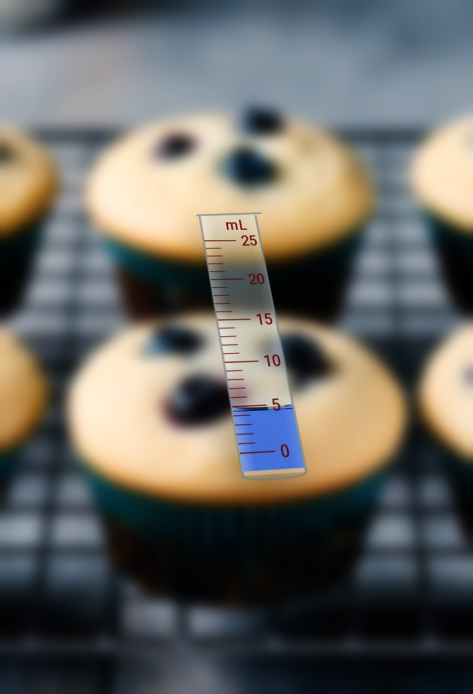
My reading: 4.5 mL
